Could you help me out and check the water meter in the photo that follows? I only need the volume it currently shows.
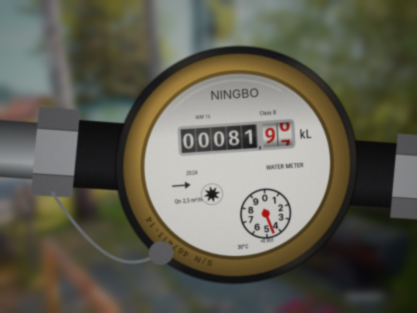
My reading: 81.964 kL
